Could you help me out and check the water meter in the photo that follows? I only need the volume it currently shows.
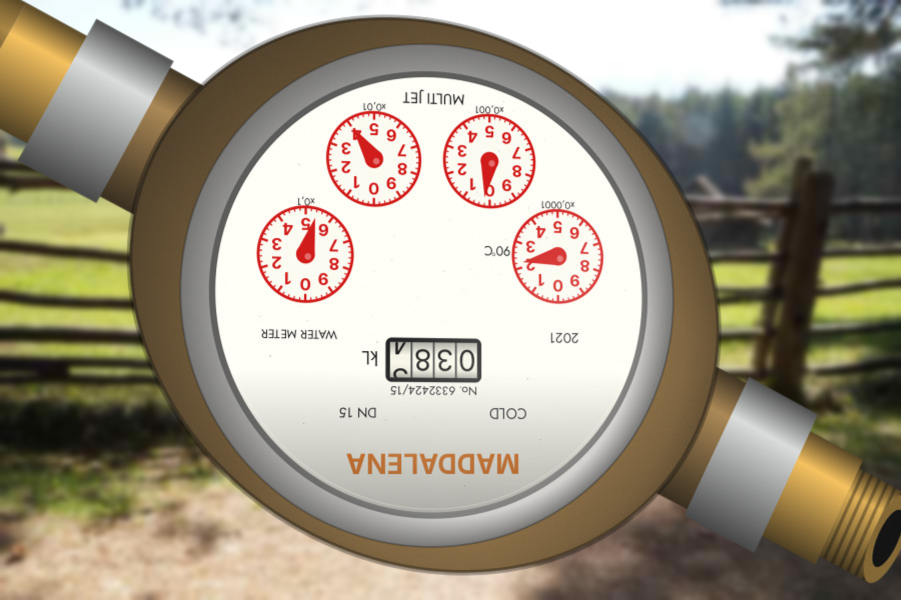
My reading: 383.5402 kL
